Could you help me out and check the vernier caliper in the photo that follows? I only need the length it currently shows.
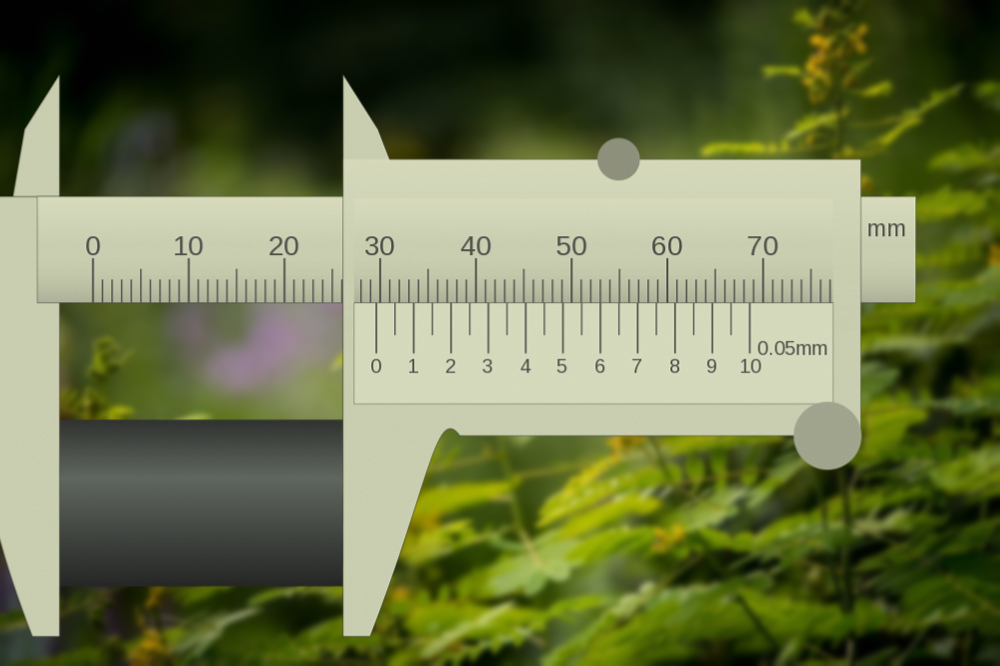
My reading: 29.6 mm
